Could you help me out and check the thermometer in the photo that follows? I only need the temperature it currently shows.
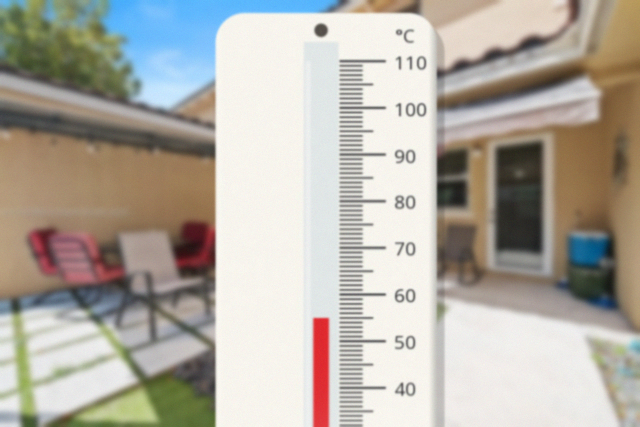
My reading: 55 °C
